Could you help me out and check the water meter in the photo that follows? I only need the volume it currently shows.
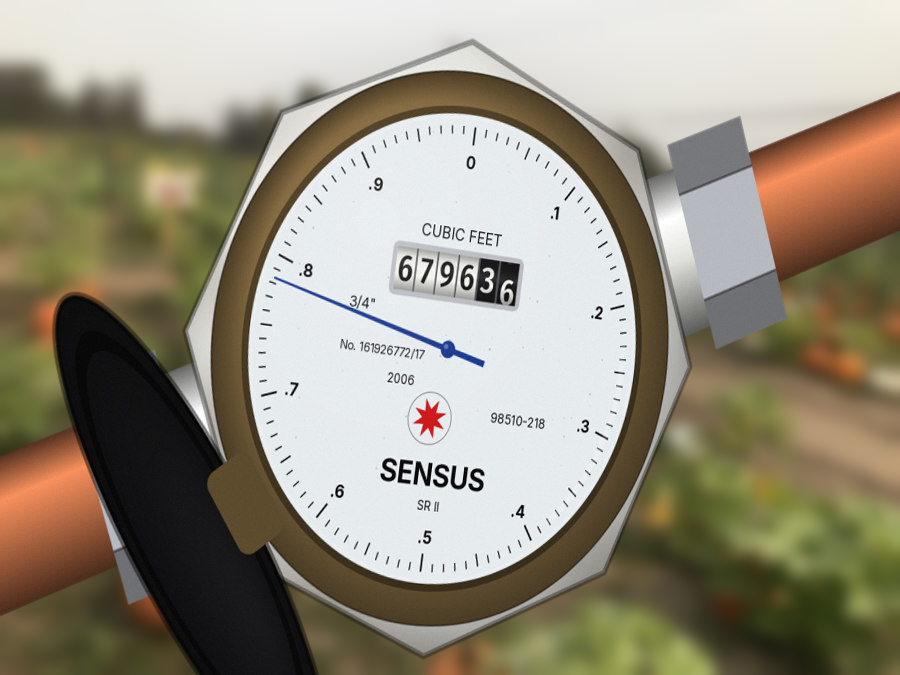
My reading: 679635.78 ft³
